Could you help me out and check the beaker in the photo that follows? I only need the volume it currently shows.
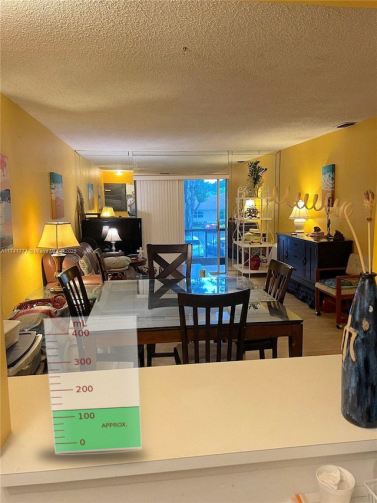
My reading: 125 mL
